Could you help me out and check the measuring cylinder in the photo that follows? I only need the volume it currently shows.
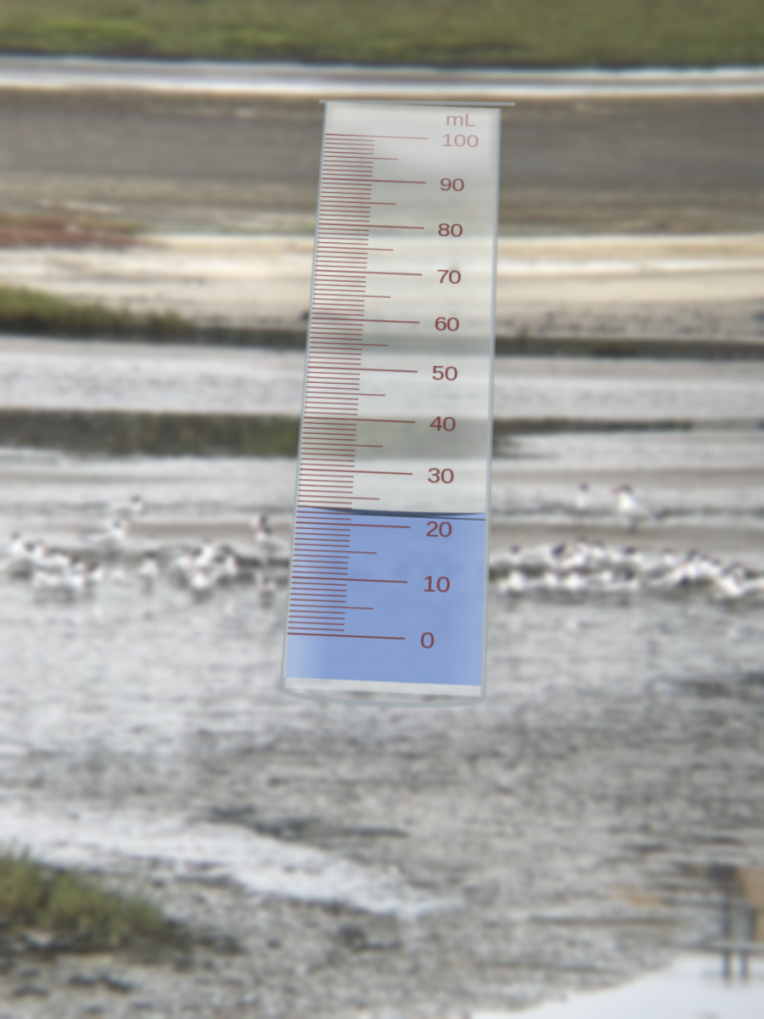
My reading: 22 mL
